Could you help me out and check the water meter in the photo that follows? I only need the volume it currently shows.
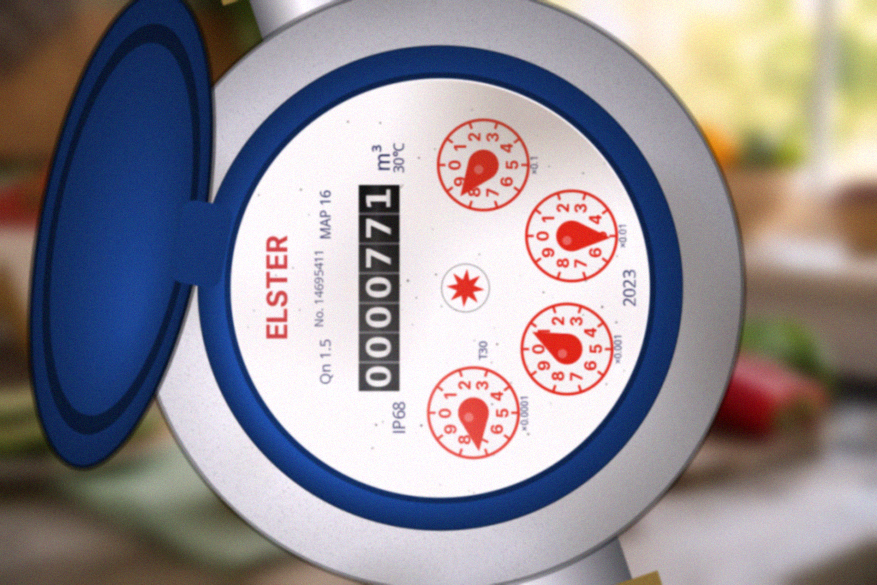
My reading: 771.8507 m³
